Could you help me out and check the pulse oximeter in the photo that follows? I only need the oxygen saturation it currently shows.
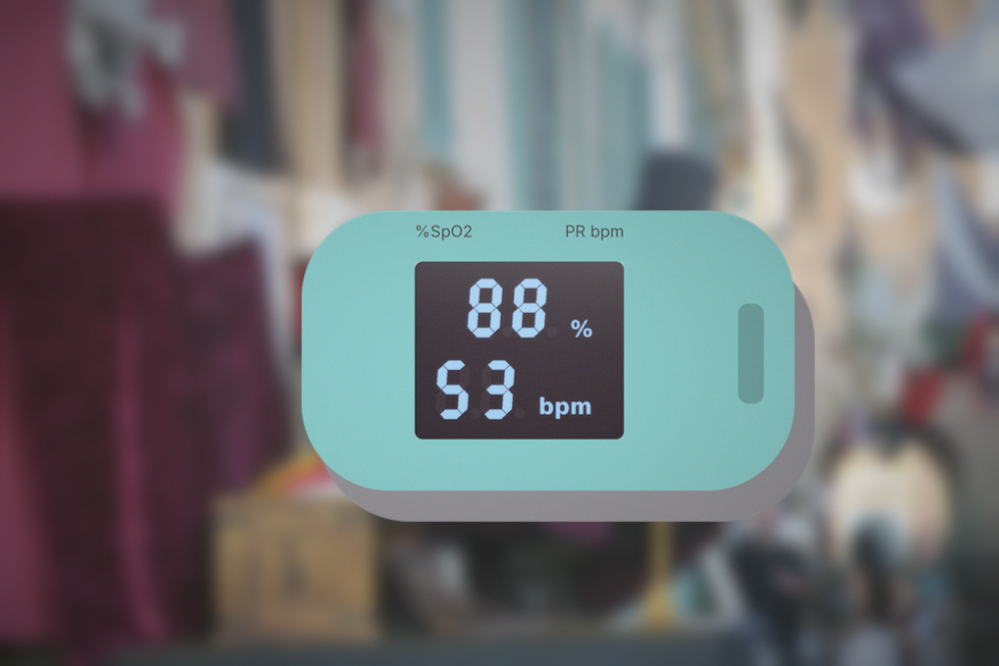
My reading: 88 %
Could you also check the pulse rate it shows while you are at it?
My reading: 53 bpm
